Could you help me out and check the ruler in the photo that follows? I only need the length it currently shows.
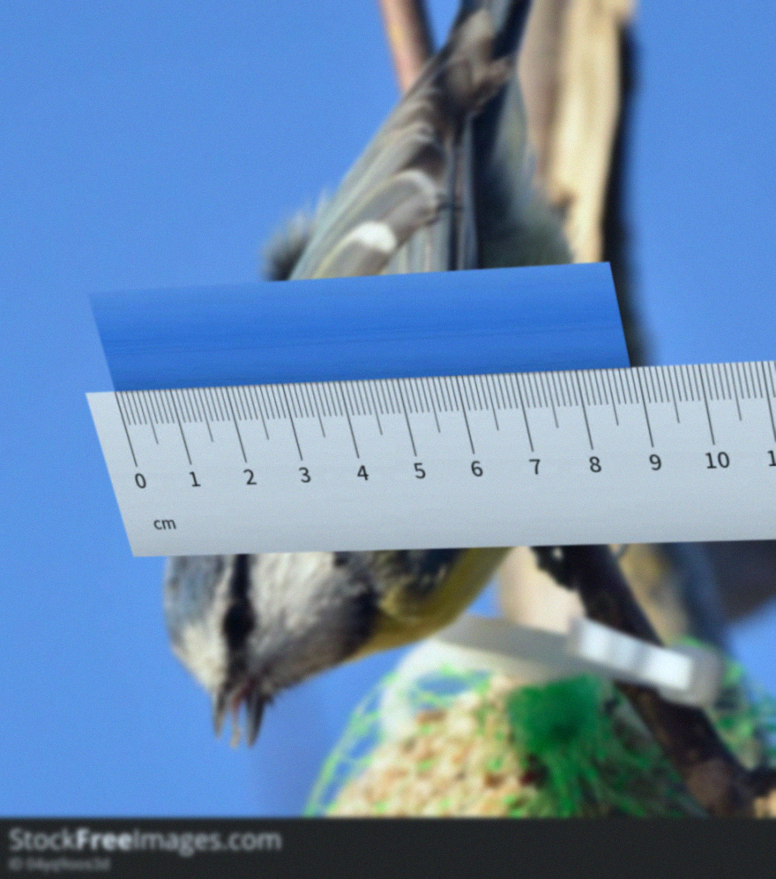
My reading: 8.9 cm
